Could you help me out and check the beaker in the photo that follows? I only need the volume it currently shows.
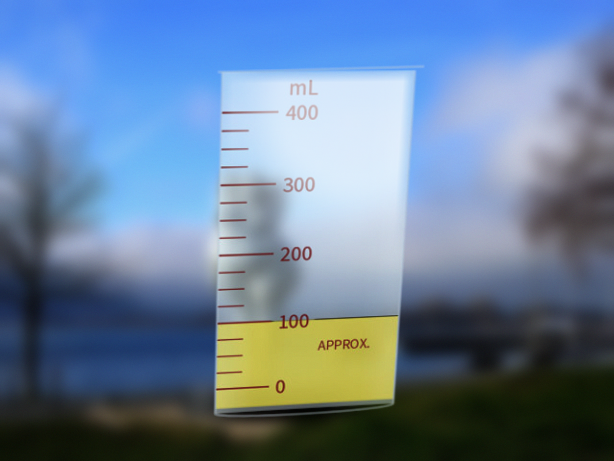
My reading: 100 mL
